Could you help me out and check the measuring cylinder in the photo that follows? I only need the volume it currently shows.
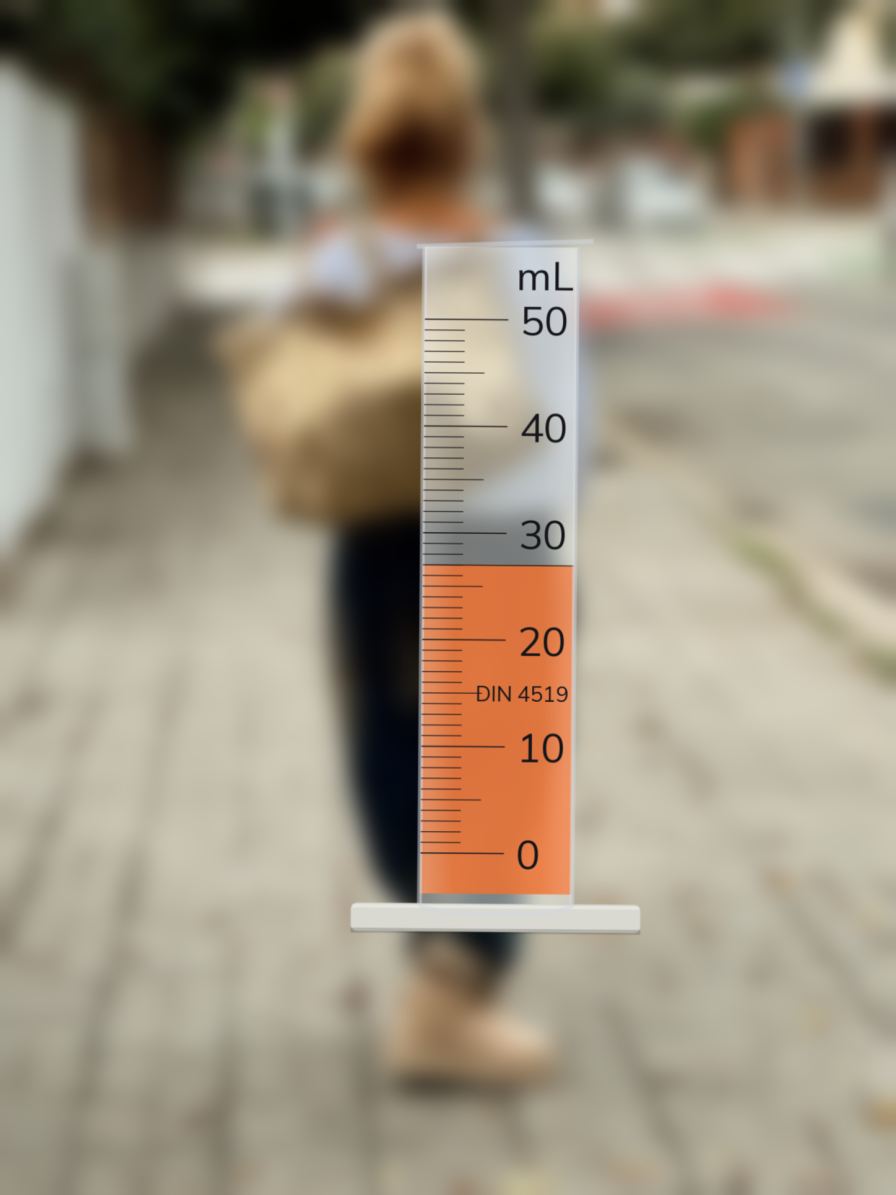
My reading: 27 mL
